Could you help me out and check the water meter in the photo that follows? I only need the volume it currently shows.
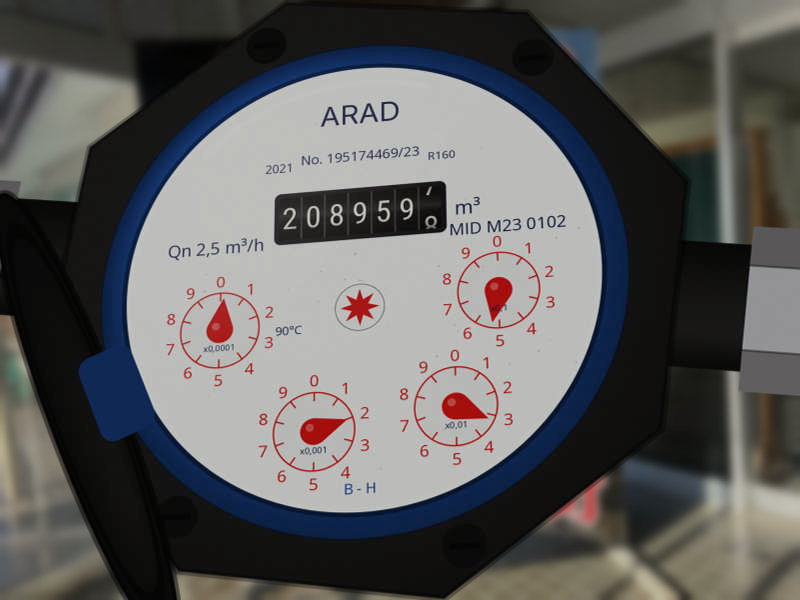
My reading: 2089597.5320 m³
